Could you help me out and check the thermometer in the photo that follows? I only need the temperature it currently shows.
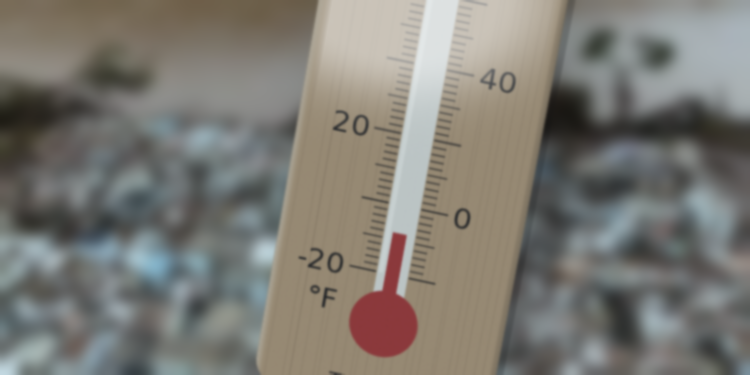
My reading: -8 °F
